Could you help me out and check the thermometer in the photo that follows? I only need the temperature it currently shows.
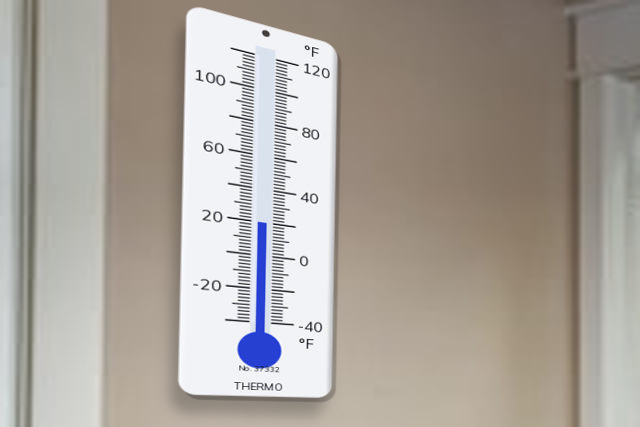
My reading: 20 °F
